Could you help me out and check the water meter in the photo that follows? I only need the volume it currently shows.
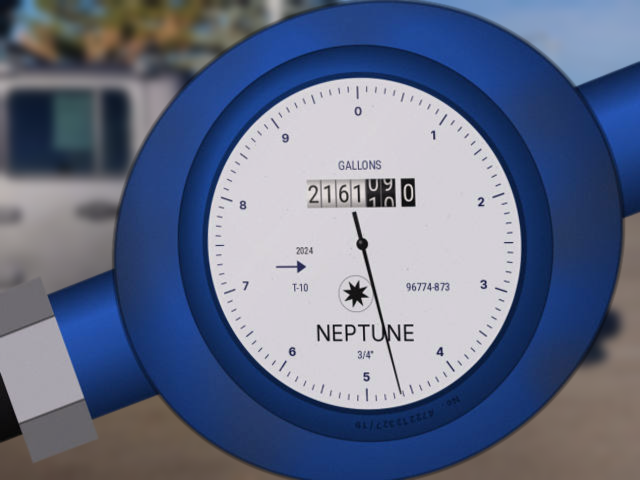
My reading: 2161094.6 gal
